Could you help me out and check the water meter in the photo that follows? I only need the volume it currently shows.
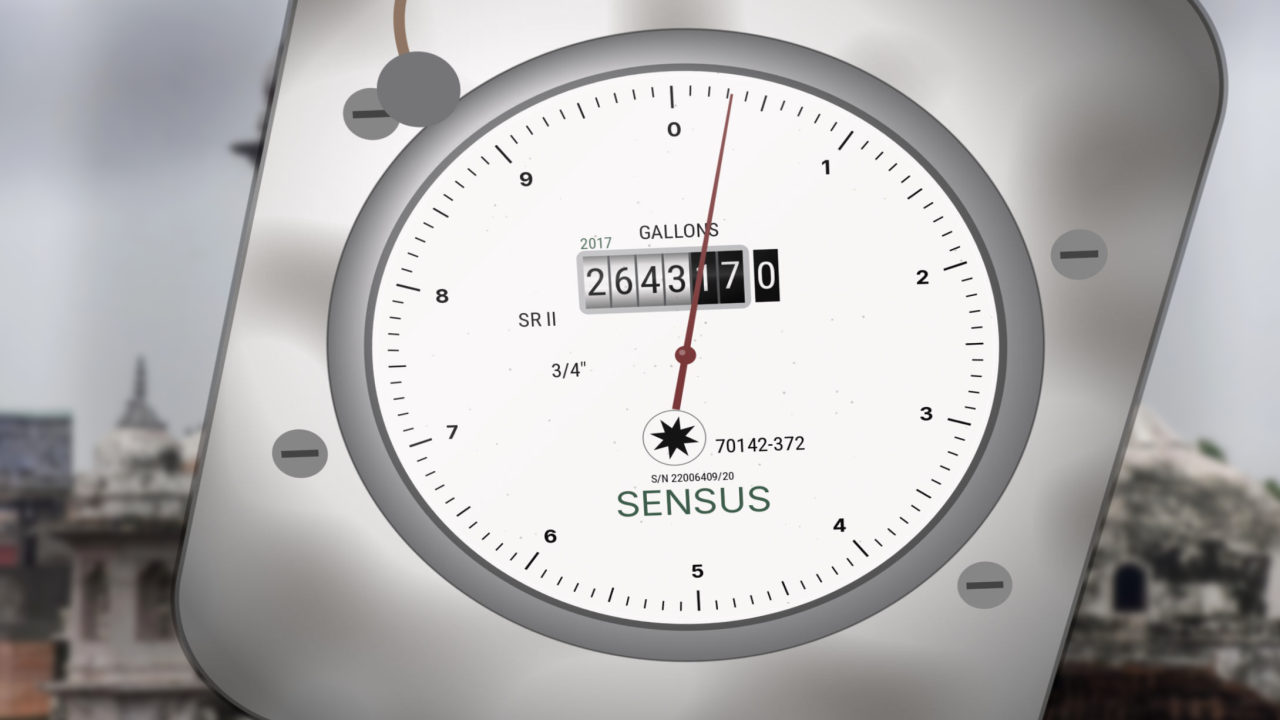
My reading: 2643170.3 gal
